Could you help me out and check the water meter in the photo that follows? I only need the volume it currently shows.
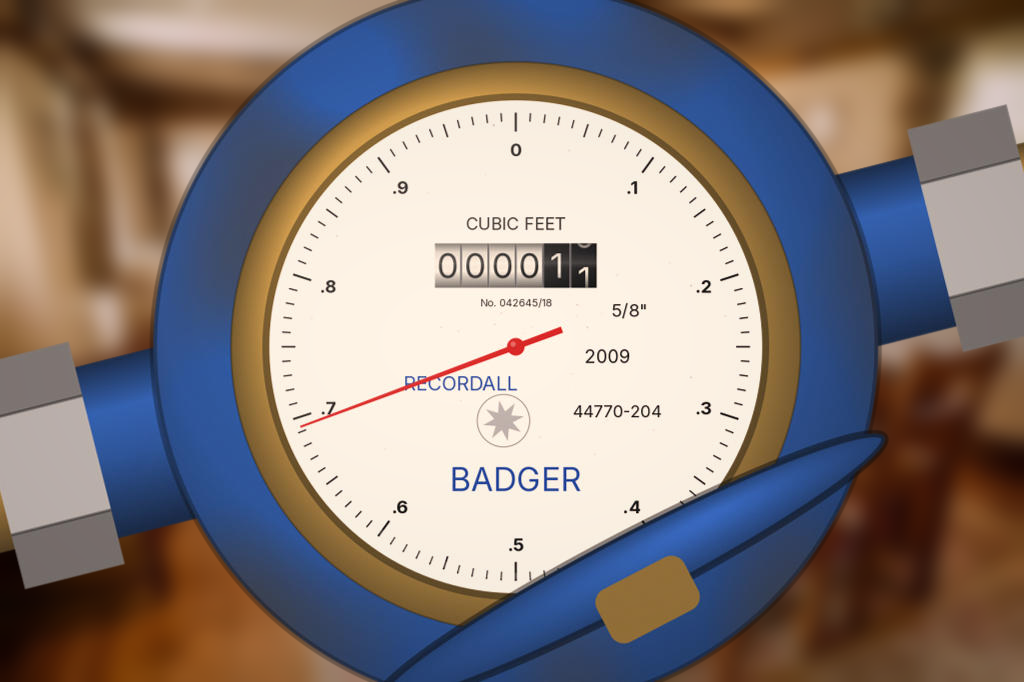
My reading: 10.69 ft³
